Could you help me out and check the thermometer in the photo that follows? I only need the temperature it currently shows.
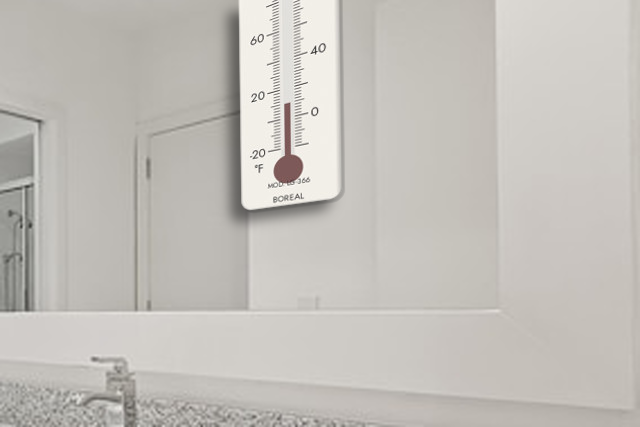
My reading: 10 °F
